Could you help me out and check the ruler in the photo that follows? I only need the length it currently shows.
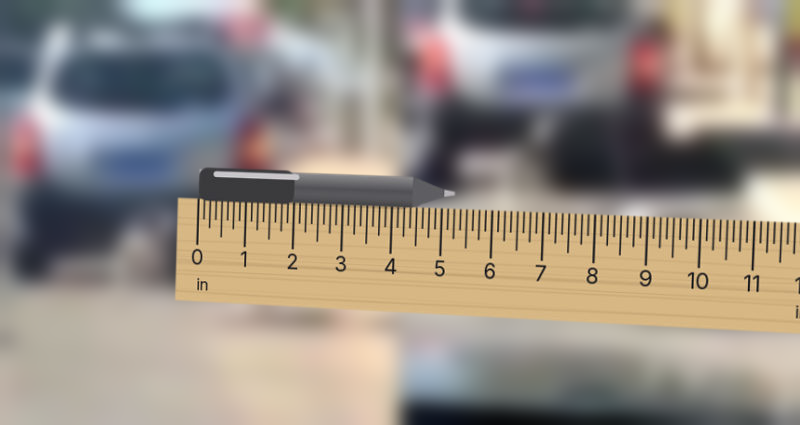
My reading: 5.25 in
